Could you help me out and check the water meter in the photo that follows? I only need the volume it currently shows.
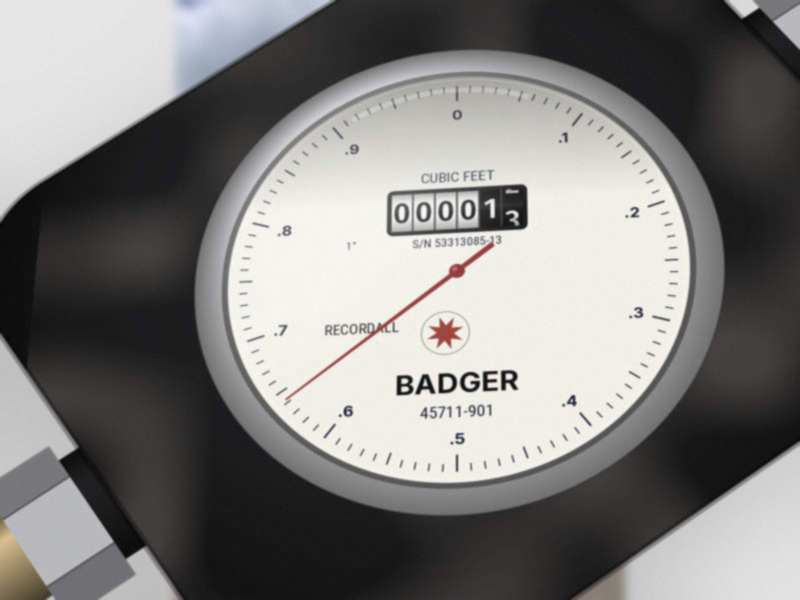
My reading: 12.64 ft³
